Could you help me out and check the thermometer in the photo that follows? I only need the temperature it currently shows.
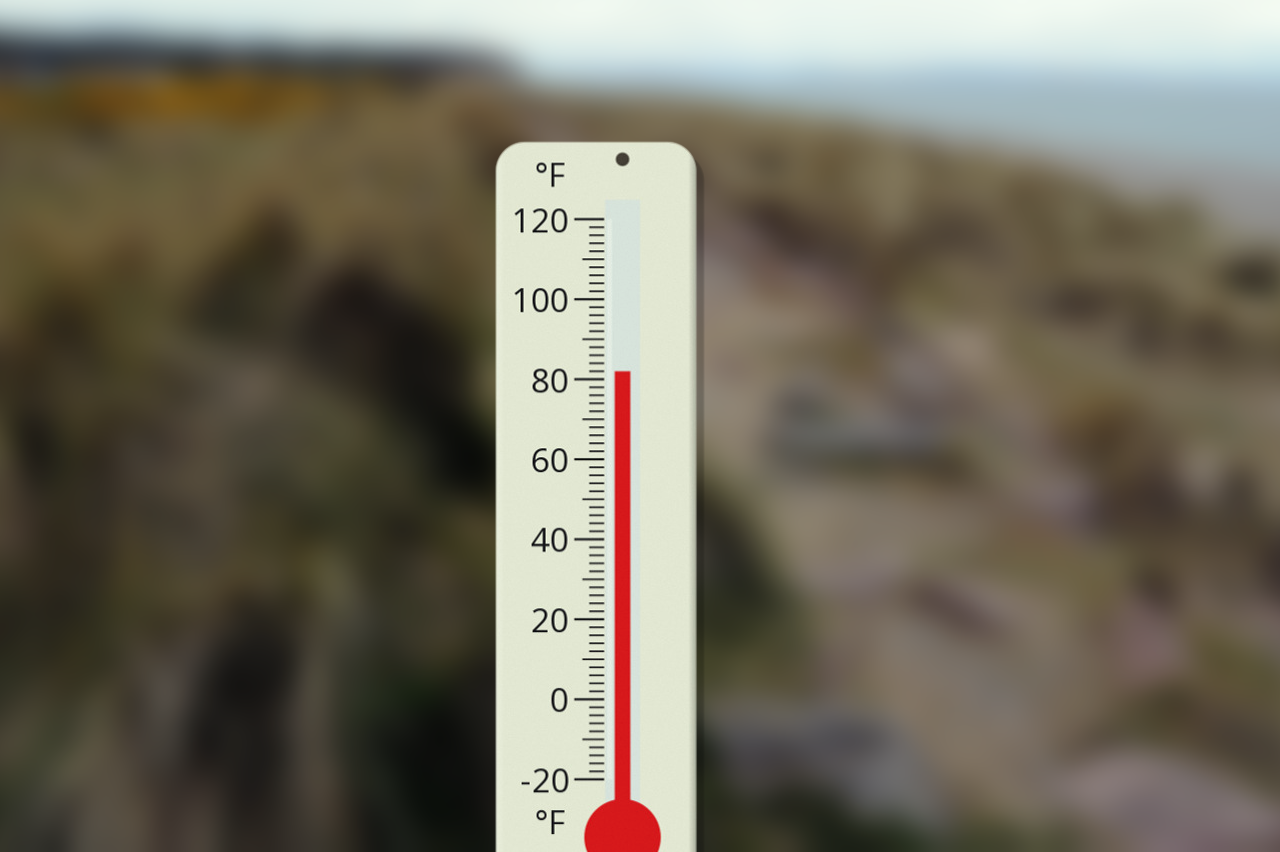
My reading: 82 °F
